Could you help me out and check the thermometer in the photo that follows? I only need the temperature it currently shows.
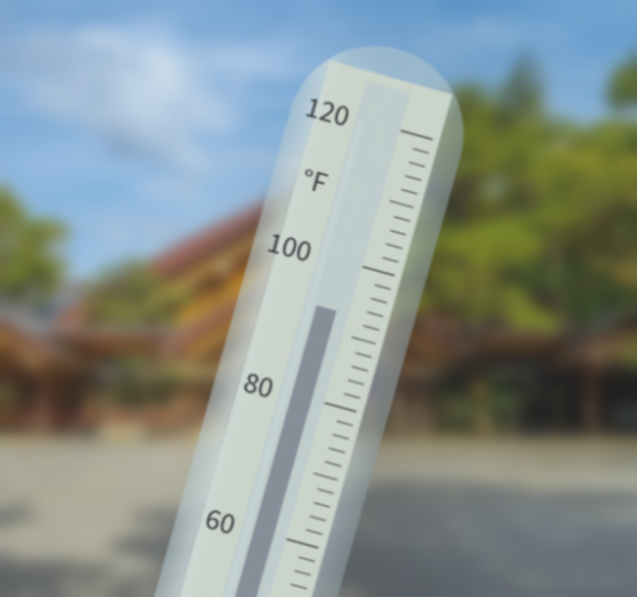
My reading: 93 °F
